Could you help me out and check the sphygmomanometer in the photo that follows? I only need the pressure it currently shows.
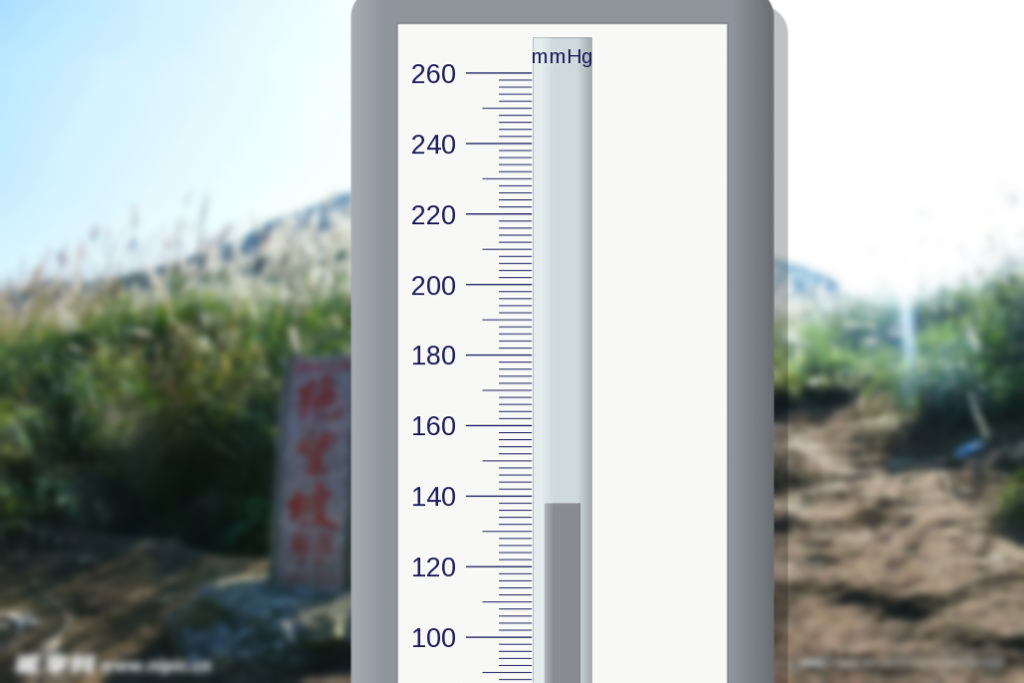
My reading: 138 mmHg
